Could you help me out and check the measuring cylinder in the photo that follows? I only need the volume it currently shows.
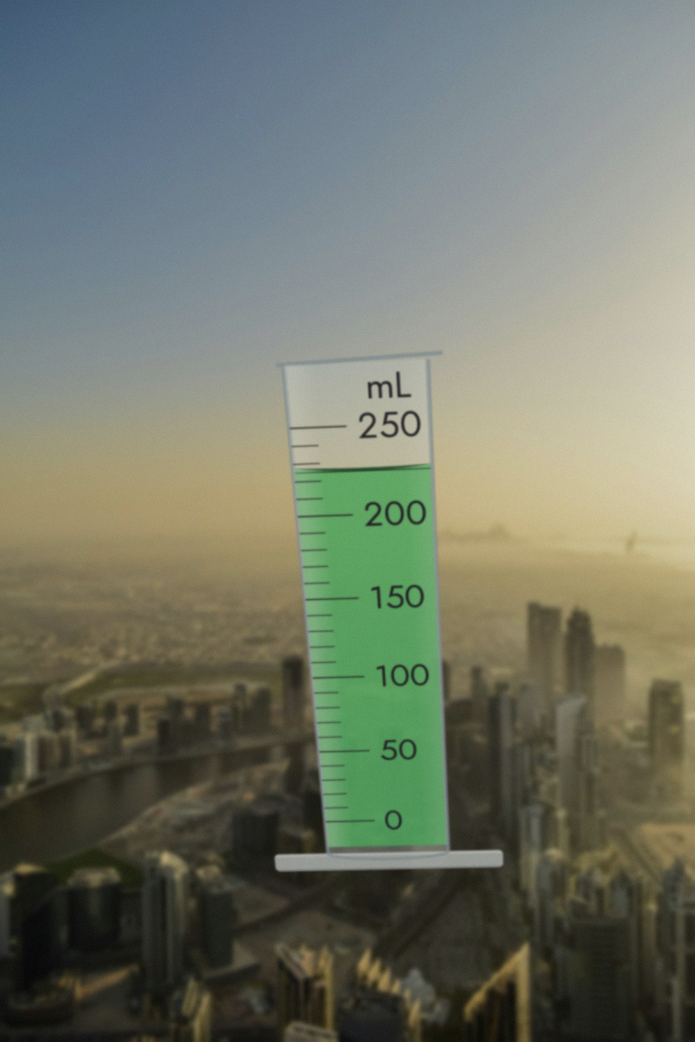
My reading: 225 mL
